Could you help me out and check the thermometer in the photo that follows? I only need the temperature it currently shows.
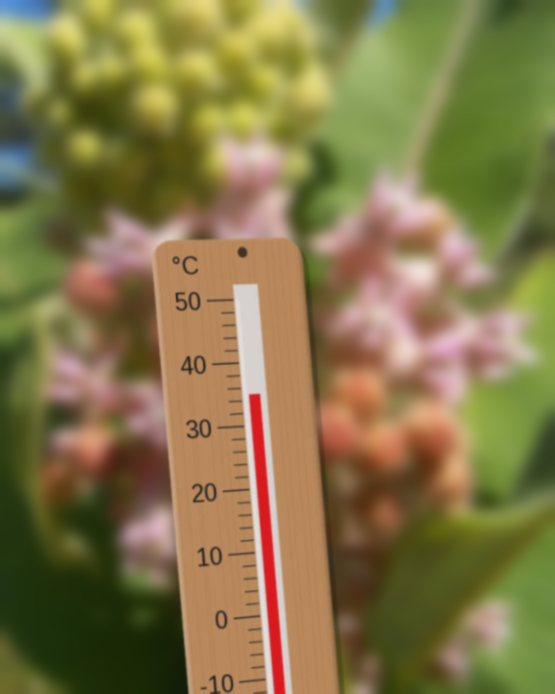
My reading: 35 °C
